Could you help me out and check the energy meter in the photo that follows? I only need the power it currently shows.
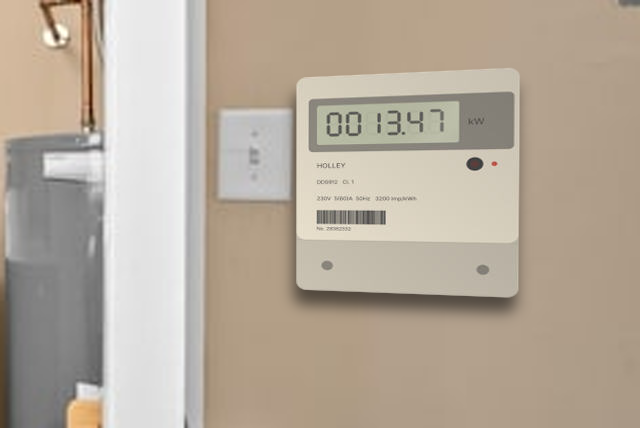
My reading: 13.47 kW
